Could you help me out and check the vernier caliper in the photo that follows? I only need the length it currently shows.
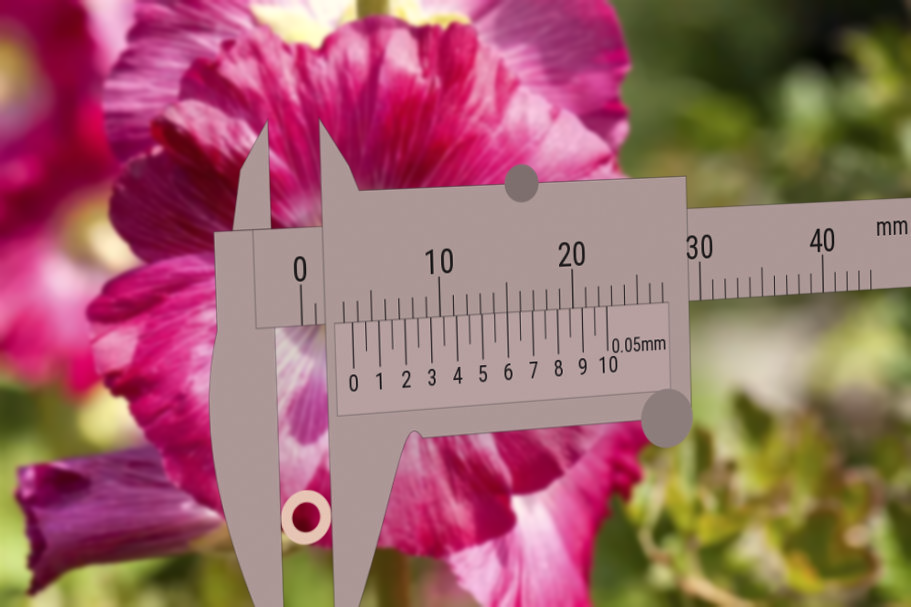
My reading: 3.6 mm
